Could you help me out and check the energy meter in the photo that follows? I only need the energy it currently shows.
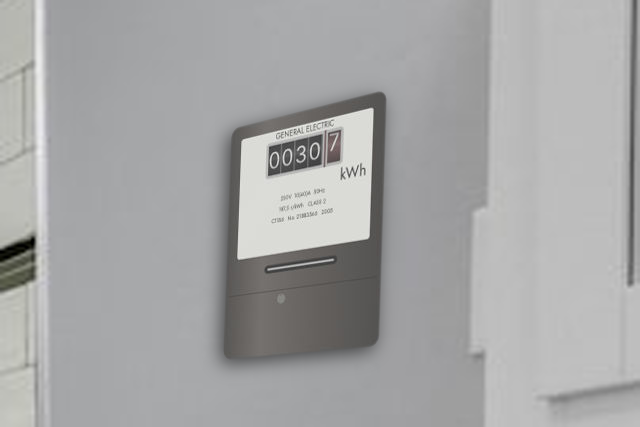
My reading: 30.7 kWh
